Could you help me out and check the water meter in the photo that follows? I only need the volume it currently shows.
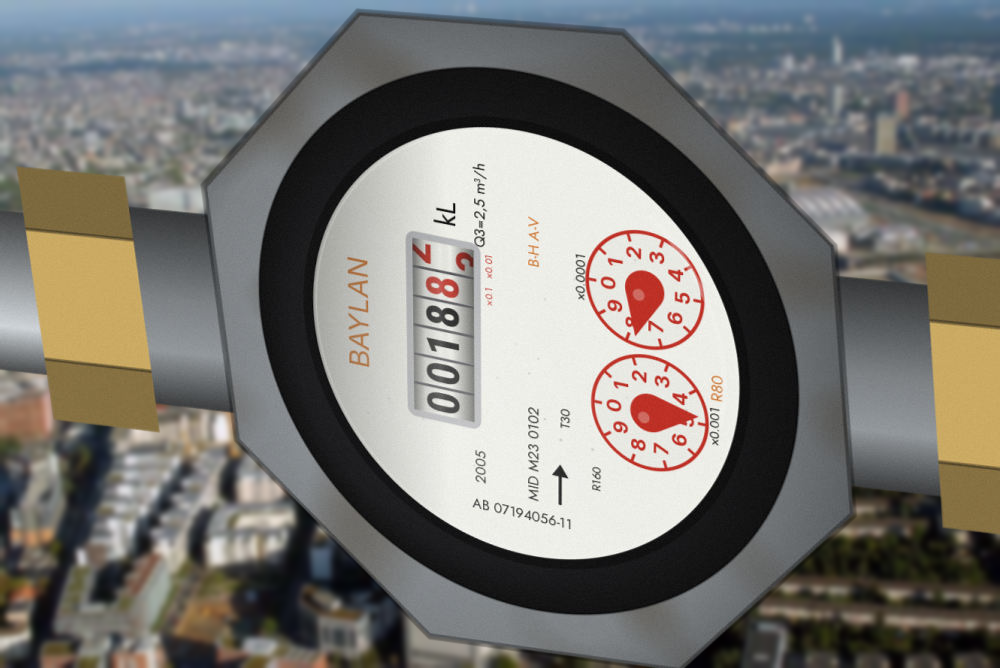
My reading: 18.8247 kL
